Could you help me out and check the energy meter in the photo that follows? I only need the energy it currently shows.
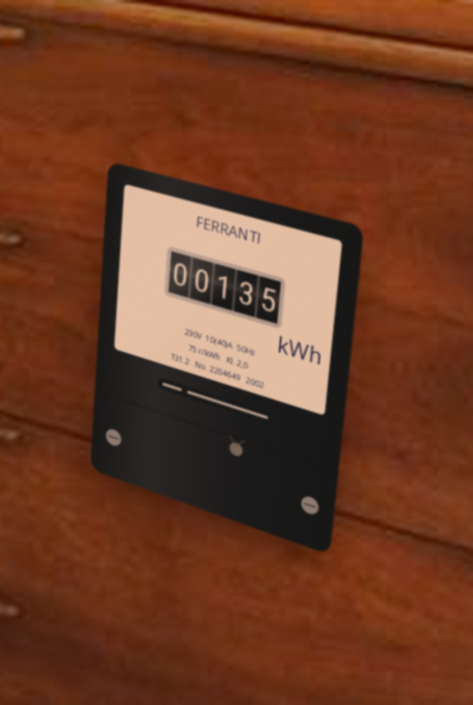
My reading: 135 kWh
